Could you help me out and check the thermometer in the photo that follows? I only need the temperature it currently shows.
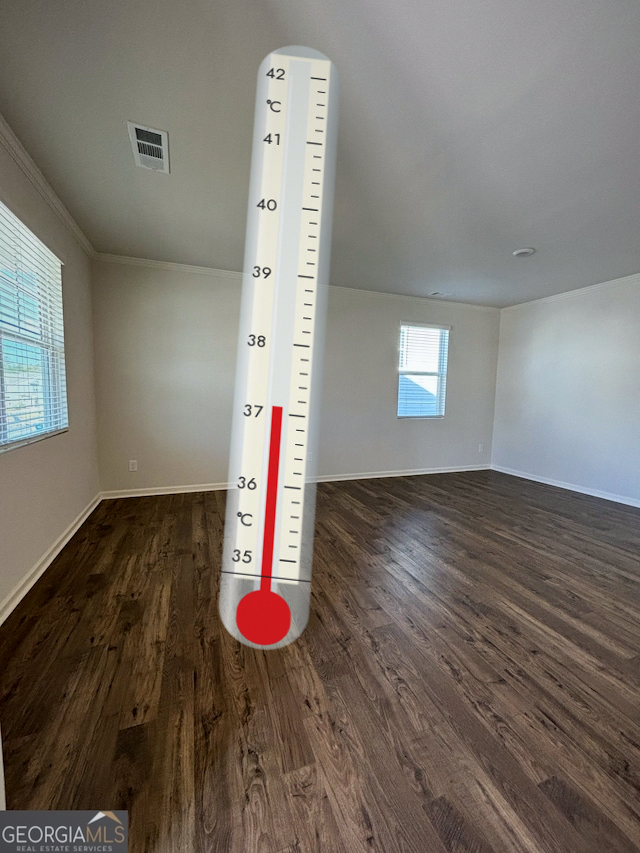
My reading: 37.1 °C
